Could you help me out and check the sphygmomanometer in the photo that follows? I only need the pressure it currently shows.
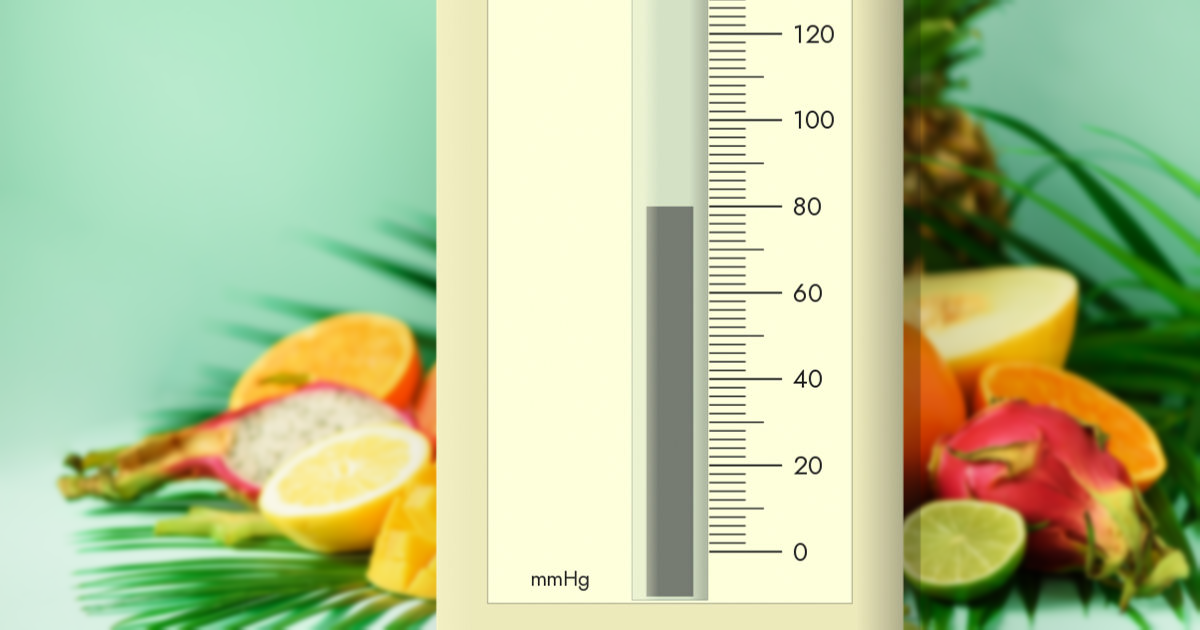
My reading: 80 mmHg
